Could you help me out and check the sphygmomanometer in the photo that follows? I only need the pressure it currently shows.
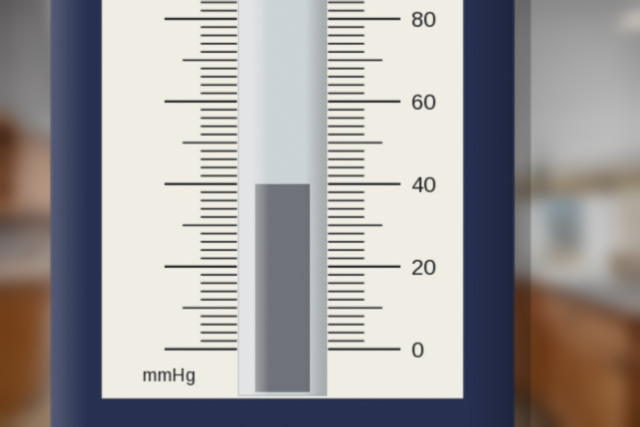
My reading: 40 mmHg
